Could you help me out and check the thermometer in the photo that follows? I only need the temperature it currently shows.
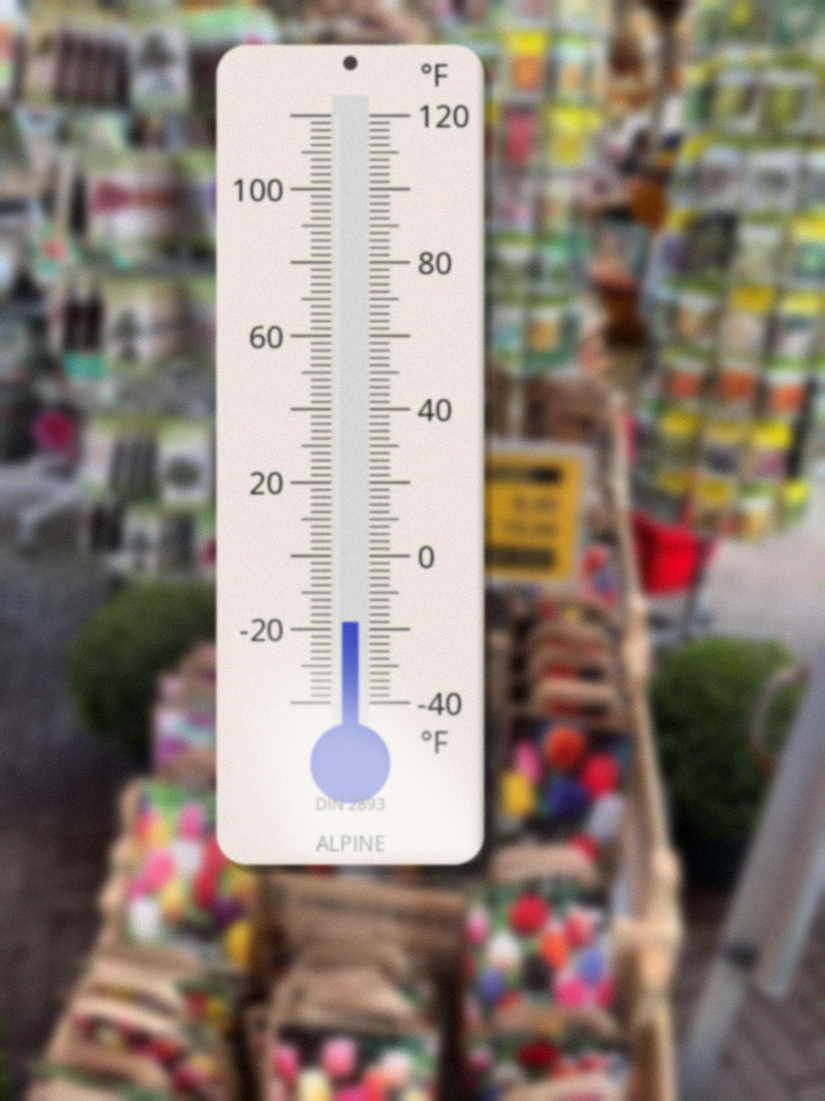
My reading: -18 °F
